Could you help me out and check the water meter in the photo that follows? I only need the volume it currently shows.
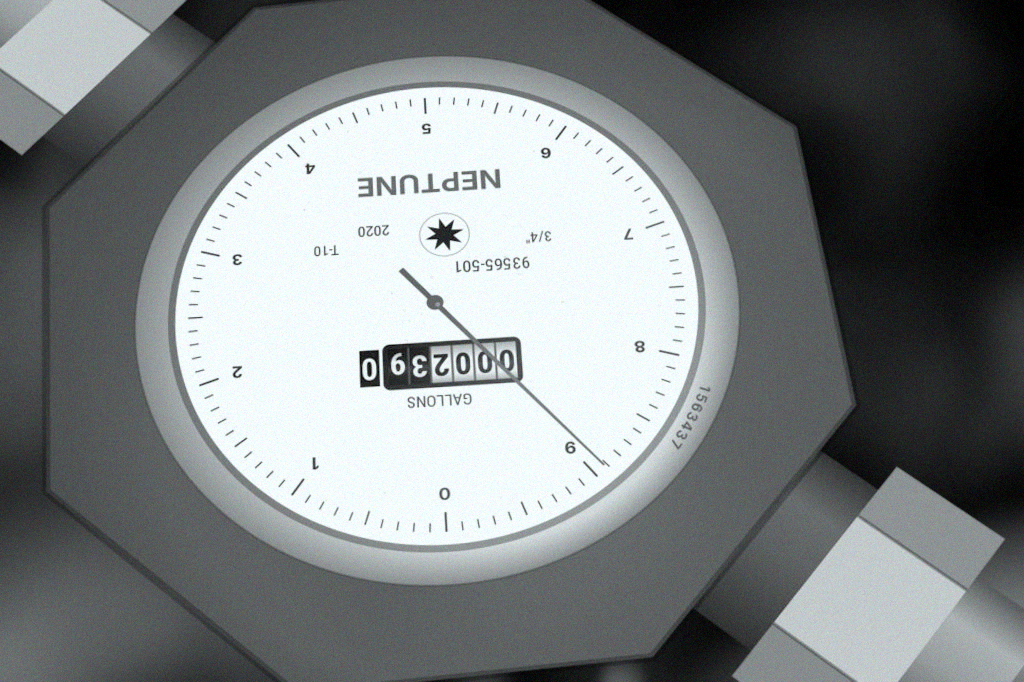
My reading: 2388.9 gal
